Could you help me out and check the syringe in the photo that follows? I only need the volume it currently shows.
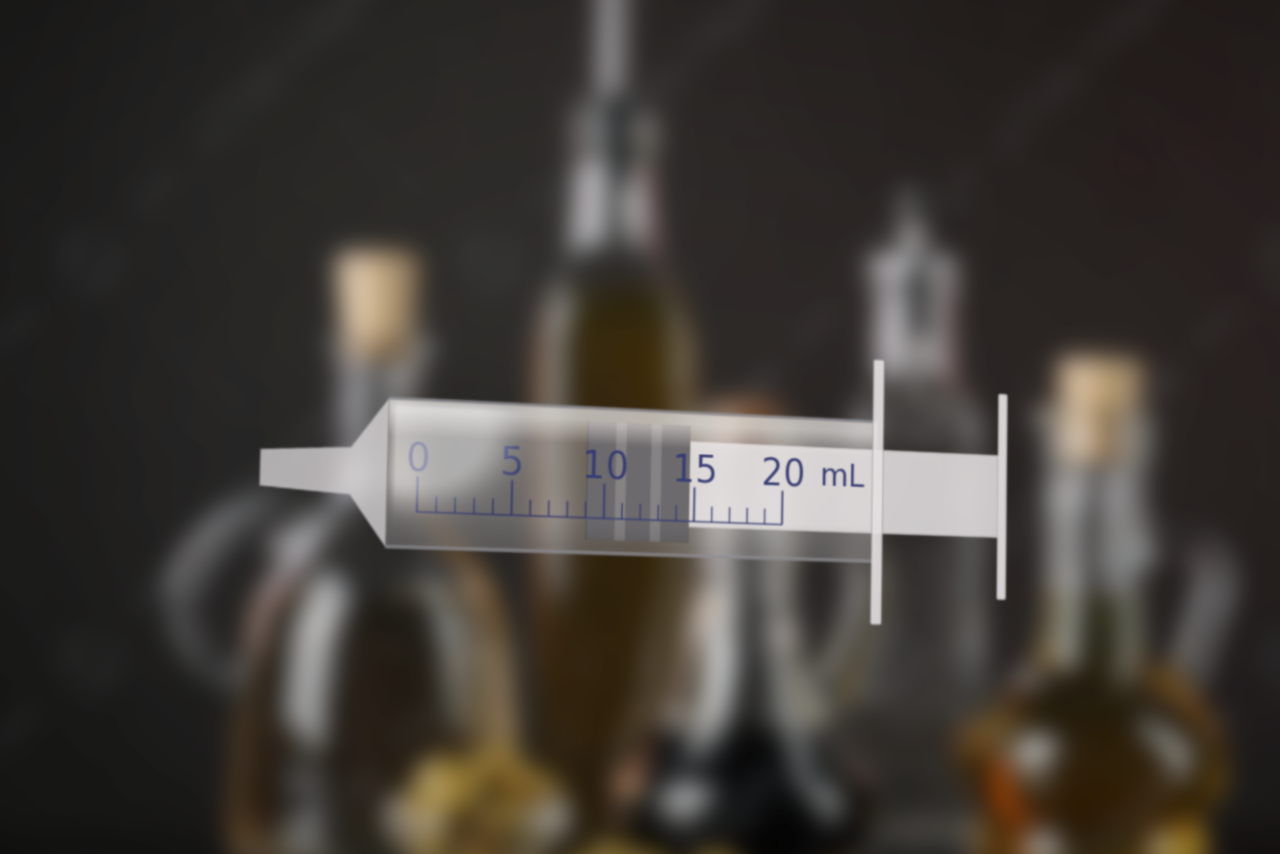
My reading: 9 mL
